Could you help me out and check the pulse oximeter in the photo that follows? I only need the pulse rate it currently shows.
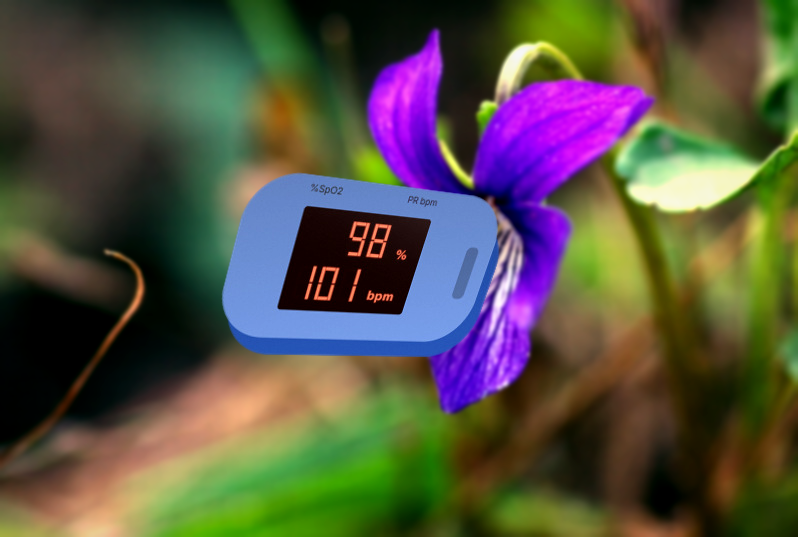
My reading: 101 bpm
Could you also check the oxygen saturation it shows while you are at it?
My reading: 98 %
